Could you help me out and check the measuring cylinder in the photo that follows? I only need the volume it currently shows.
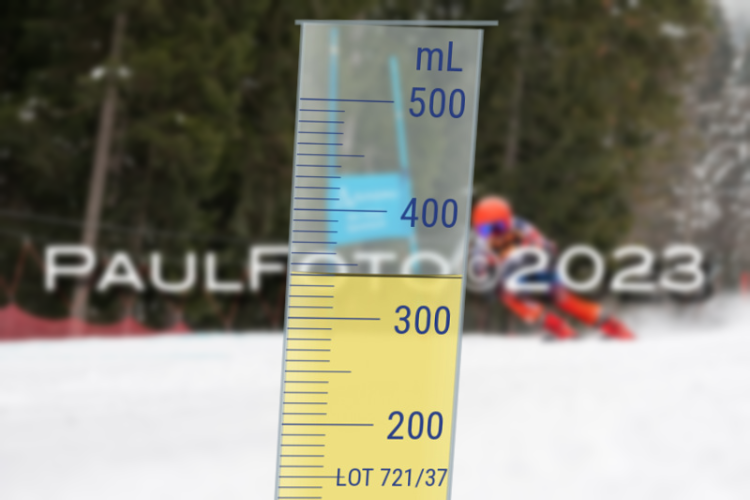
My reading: 340 mL
